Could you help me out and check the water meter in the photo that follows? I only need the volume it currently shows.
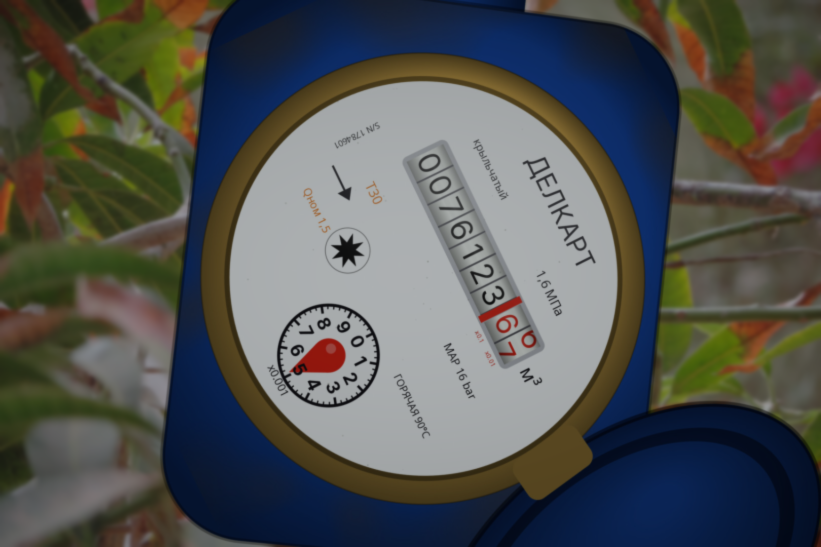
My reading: 76123.665 m³
